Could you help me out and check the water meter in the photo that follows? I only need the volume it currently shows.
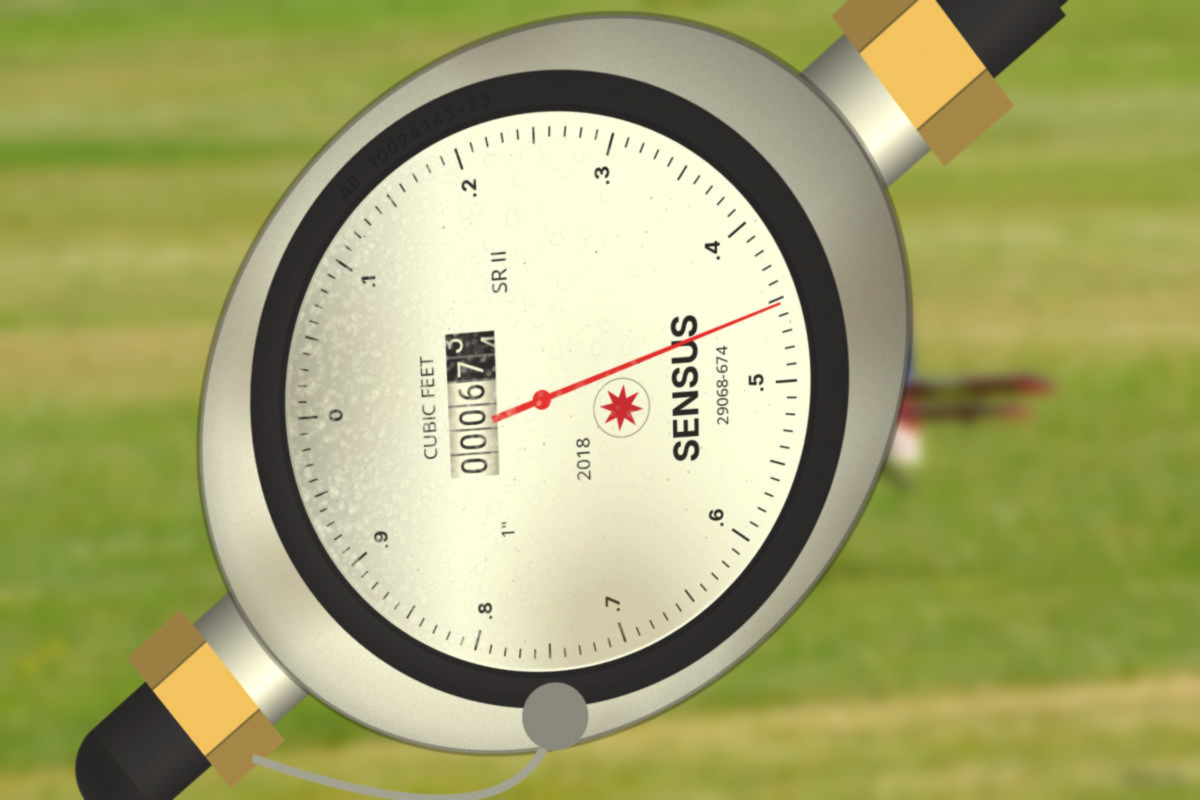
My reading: 673.45 ft³
